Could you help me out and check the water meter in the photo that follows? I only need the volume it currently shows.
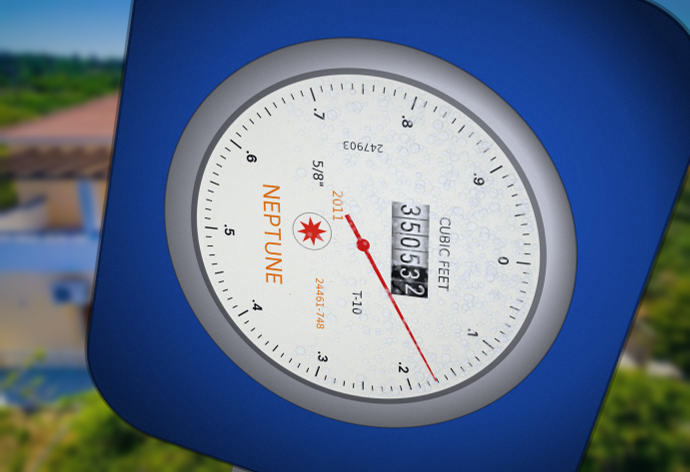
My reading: 350532.17 ft³
